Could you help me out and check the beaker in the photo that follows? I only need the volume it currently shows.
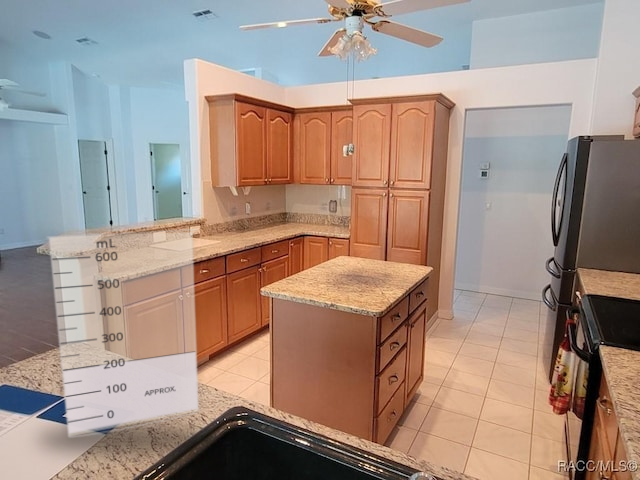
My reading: 200 mL
